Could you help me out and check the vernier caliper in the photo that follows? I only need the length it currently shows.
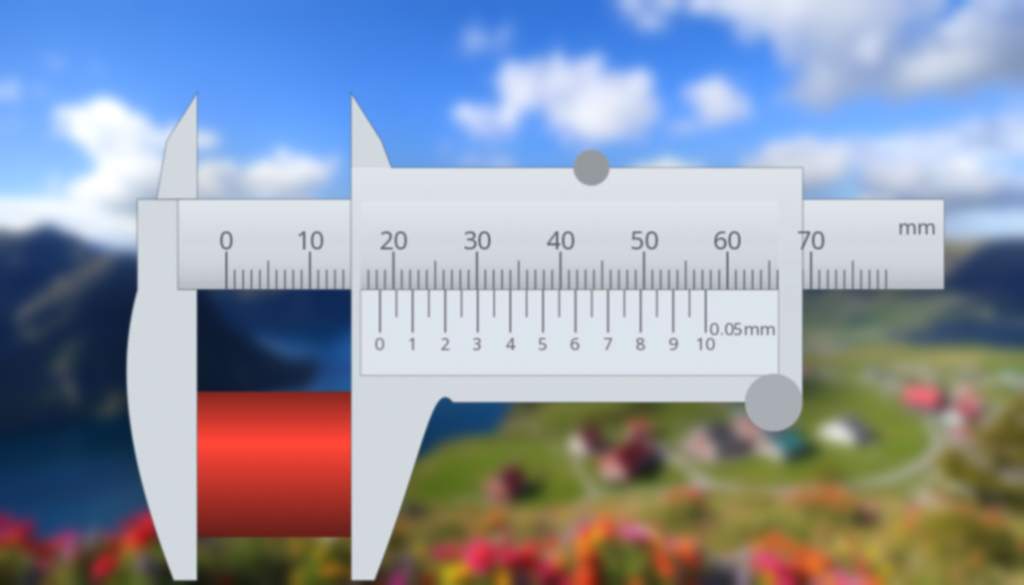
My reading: 18.4 mm
